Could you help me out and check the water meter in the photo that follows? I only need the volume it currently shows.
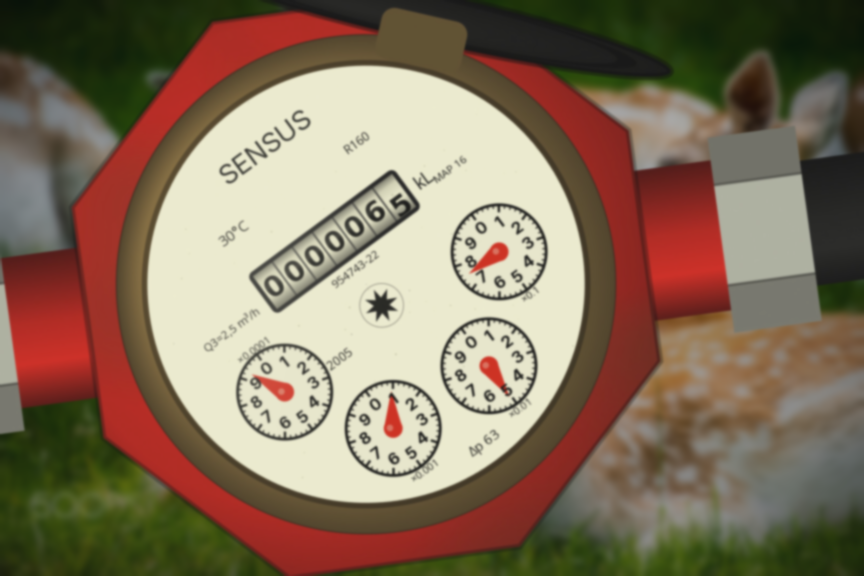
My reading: 64.7509 kL
